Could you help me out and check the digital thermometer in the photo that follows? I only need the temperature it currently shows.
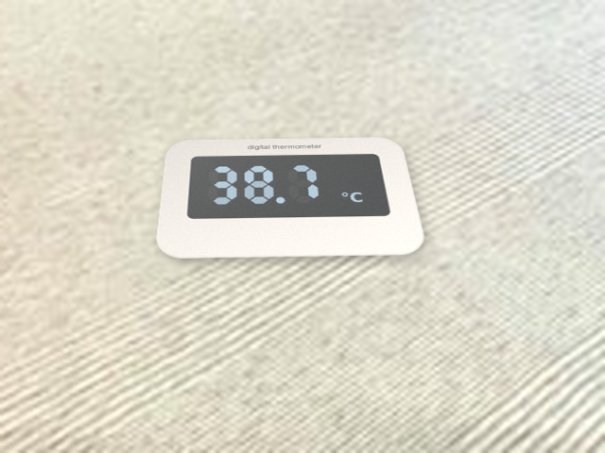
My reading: 38.7 °C
